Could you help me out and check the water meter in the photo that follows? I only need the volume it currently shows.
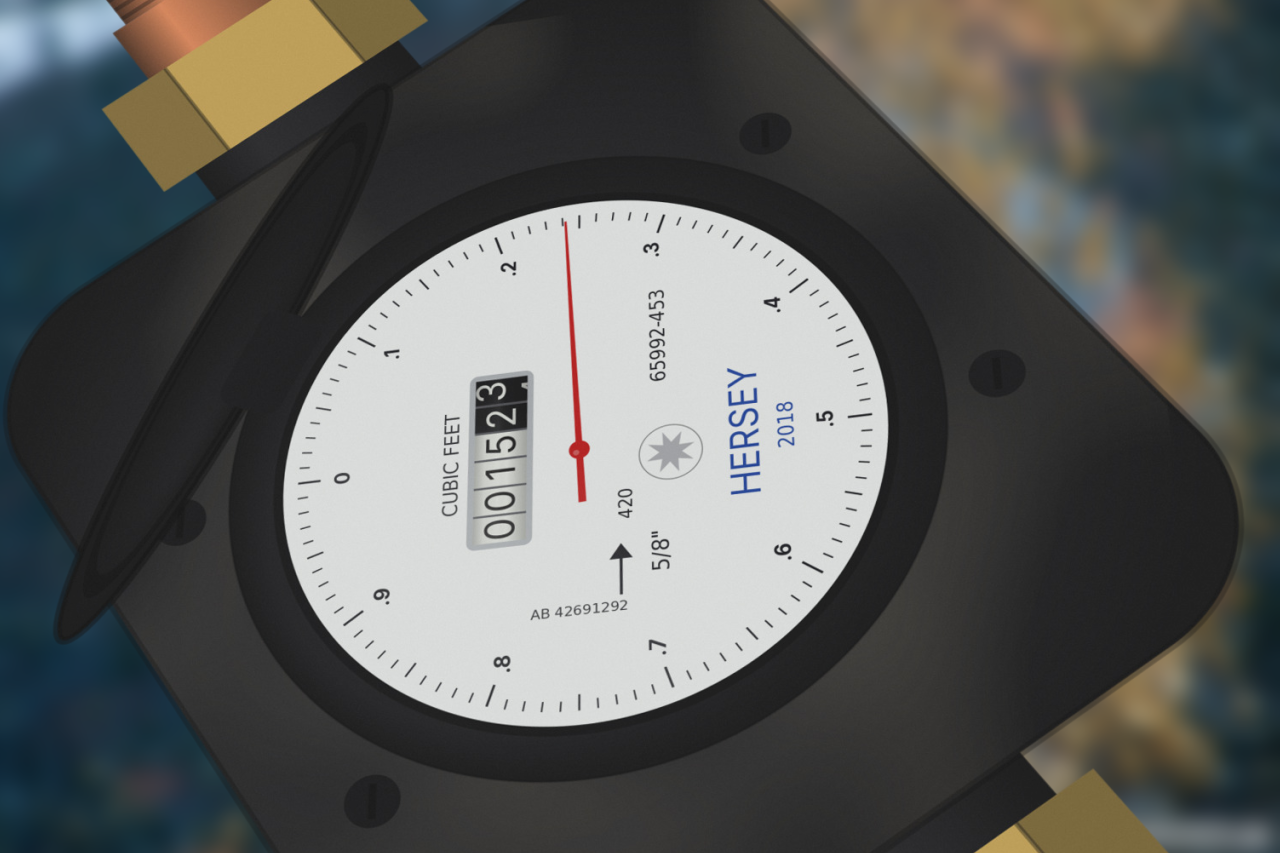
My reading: 1523.24 ft³
